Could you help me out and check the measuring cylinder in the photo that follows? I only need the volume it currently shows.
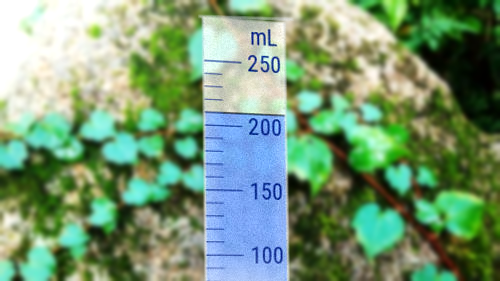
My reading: 210 mL
